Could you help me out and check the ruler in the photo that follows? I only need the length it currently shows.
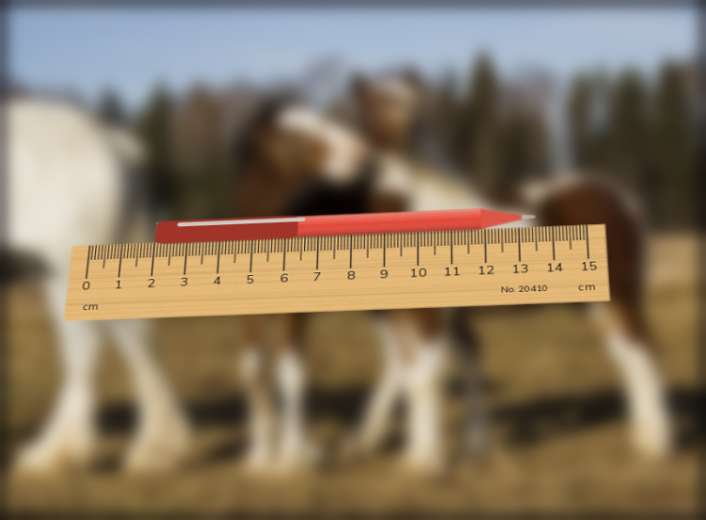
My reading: 11.5 cm
